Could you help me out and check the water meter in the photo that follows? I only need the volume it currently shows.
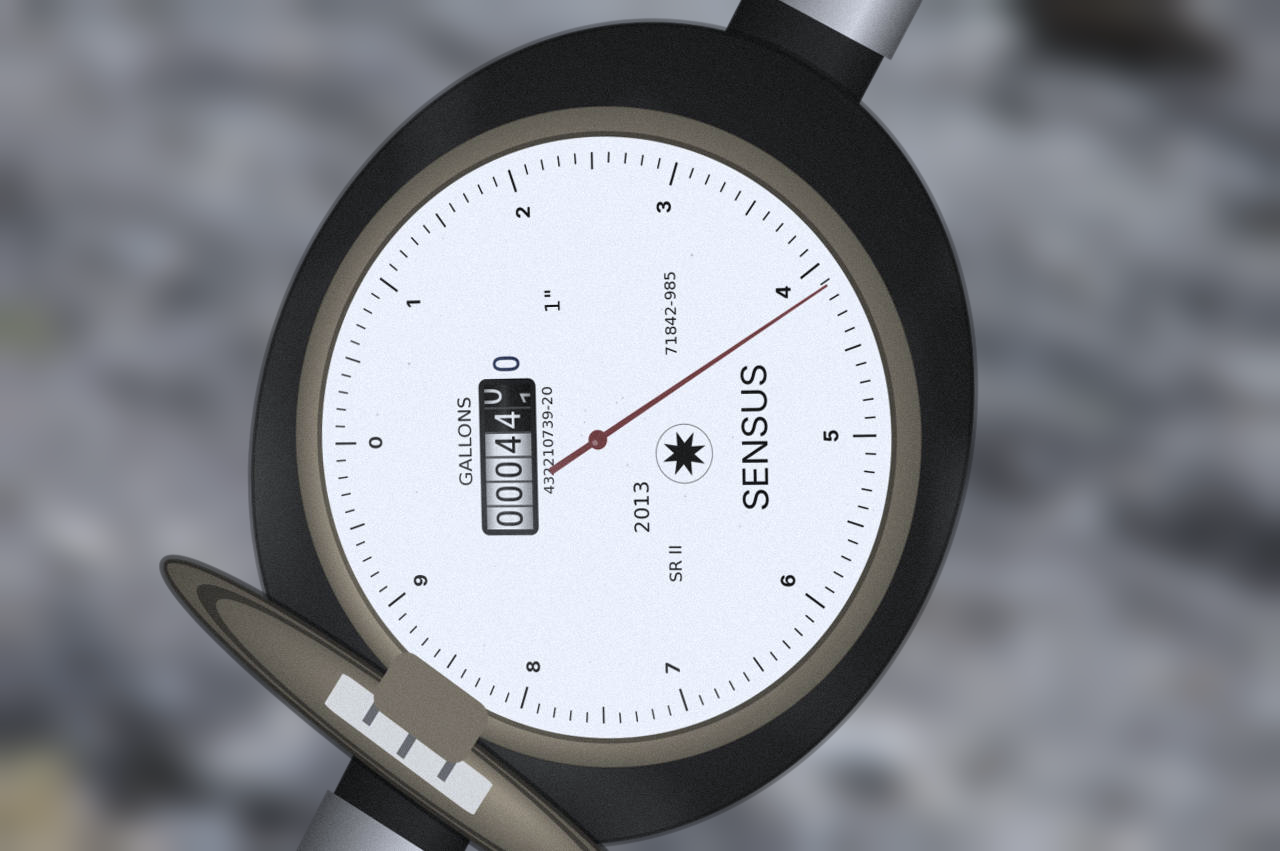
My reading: 4404.1 gal
